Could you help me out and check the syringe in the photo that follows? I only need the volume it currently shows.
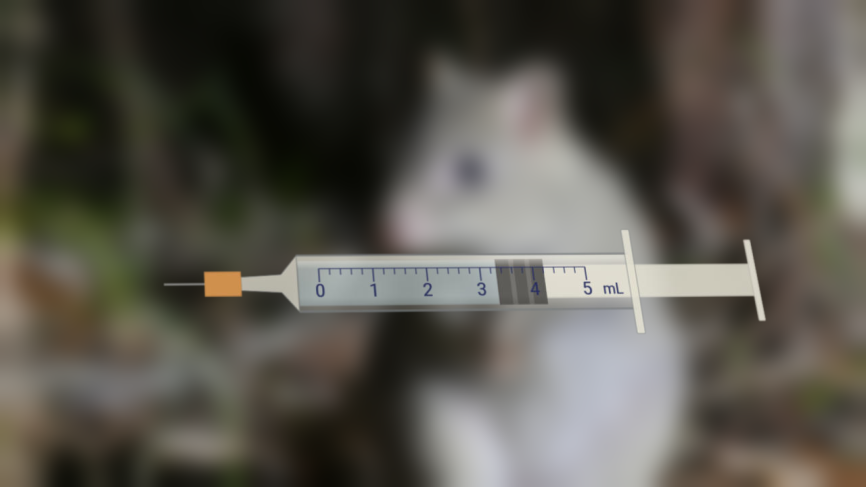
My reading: 3.3 mL
